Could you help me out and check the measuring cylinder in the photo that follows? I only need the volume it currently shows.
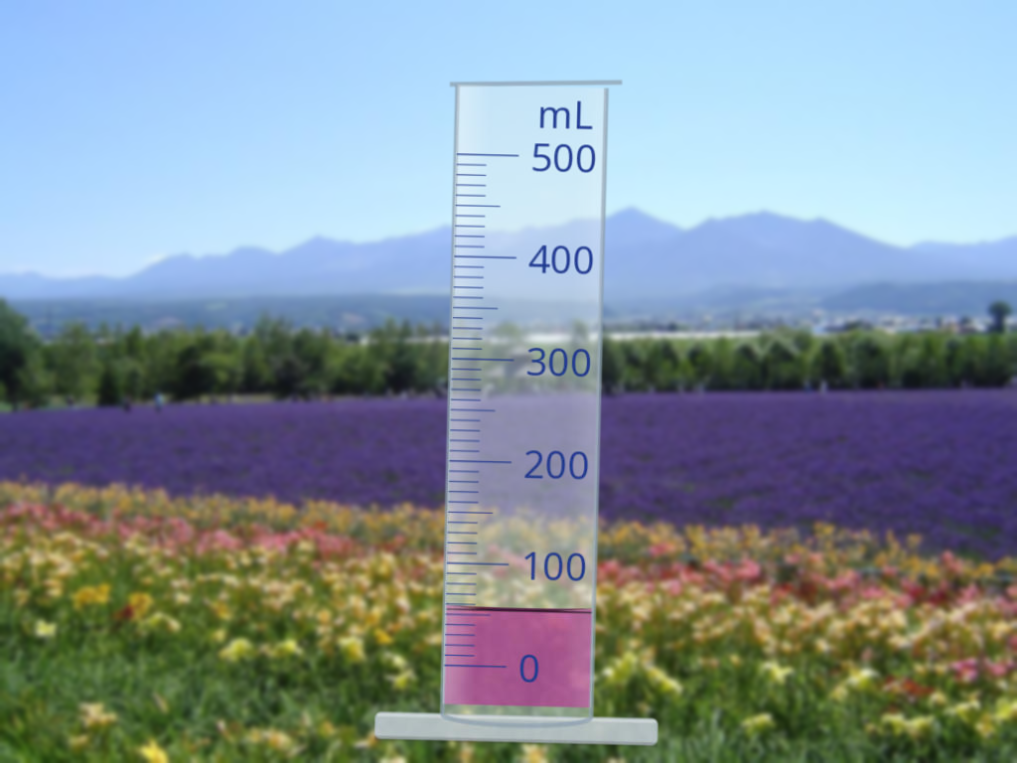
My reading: 55 mL
